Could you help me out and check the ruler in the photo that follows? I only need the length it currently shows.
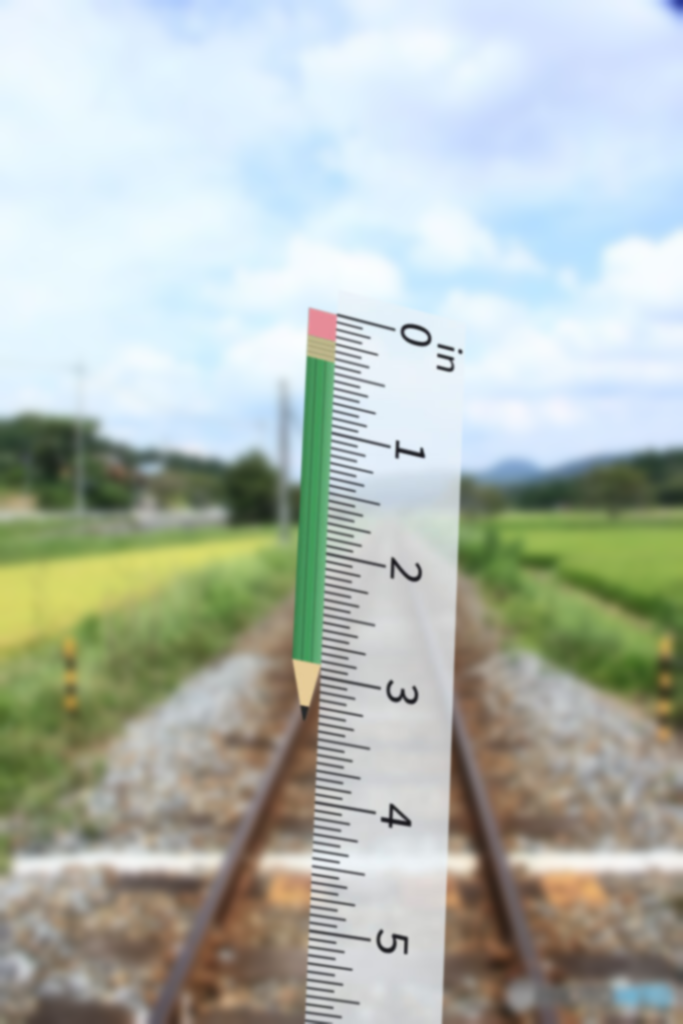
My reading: 3.375 in
